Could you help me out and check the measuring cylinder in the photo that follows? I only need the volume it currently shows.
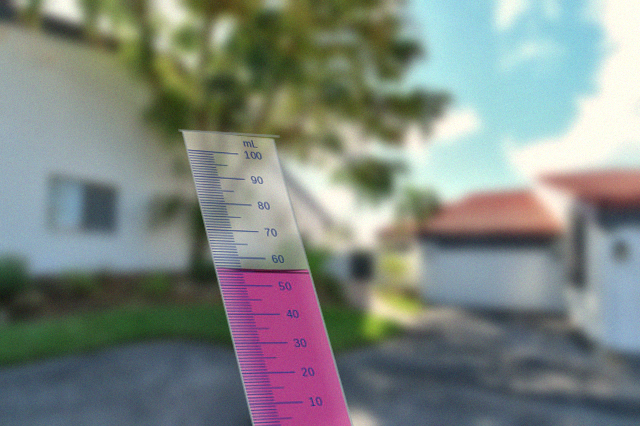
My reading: 55 mL
